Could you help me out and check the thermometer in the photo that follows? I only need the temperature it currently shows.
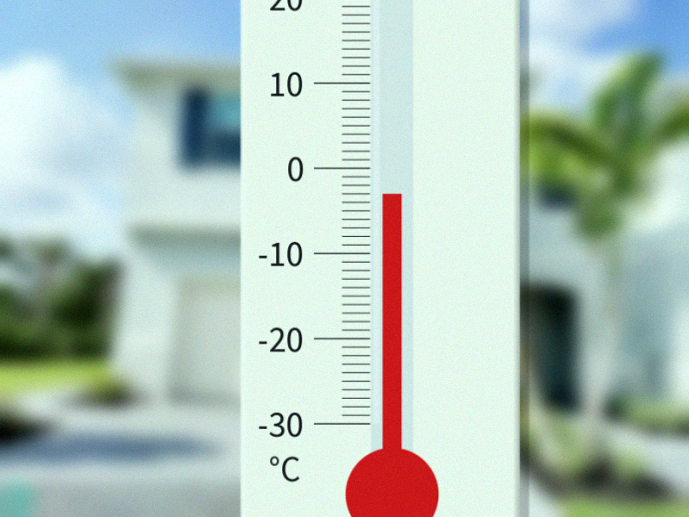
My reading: -3 °C
